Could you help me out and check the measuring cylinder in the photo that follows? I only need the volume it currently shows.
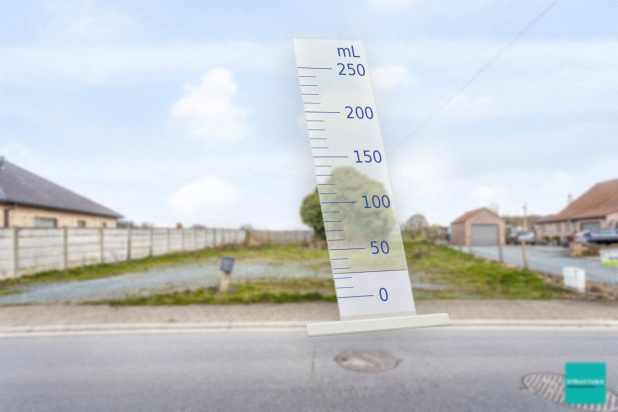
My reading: 25 mL
